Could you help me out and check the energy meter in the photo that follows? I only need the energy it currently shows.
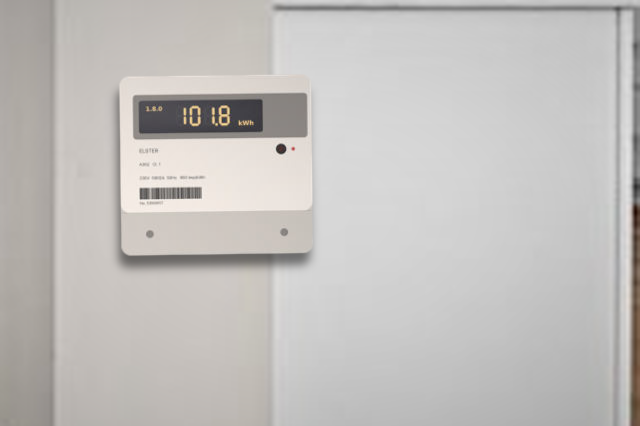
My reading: 101.8 kWh
